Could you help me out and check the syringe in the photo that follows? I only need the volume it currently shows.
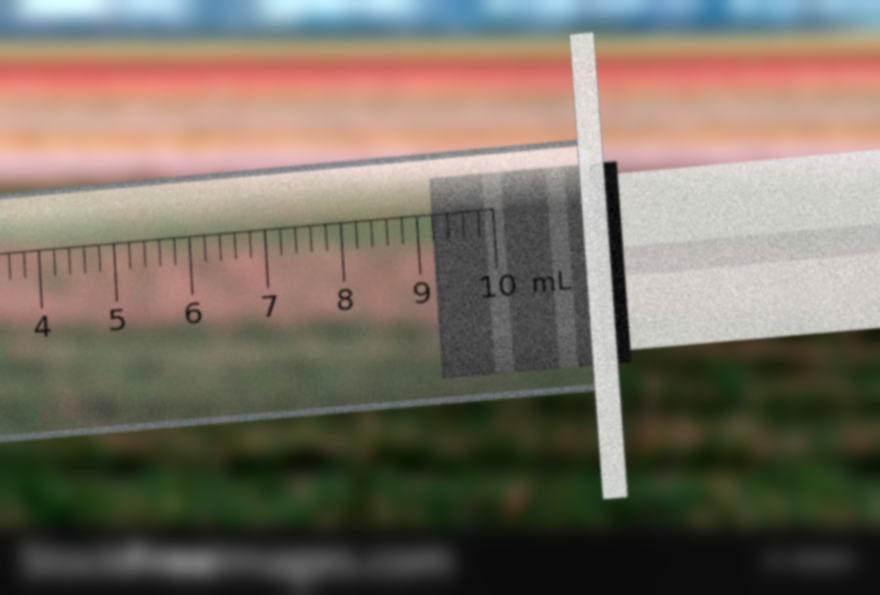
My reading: 9.2 mL
